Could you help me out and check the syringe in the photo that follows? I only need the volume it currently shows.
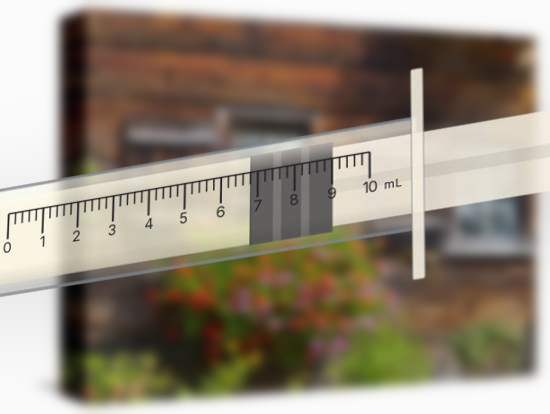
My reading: 6.8 mL
